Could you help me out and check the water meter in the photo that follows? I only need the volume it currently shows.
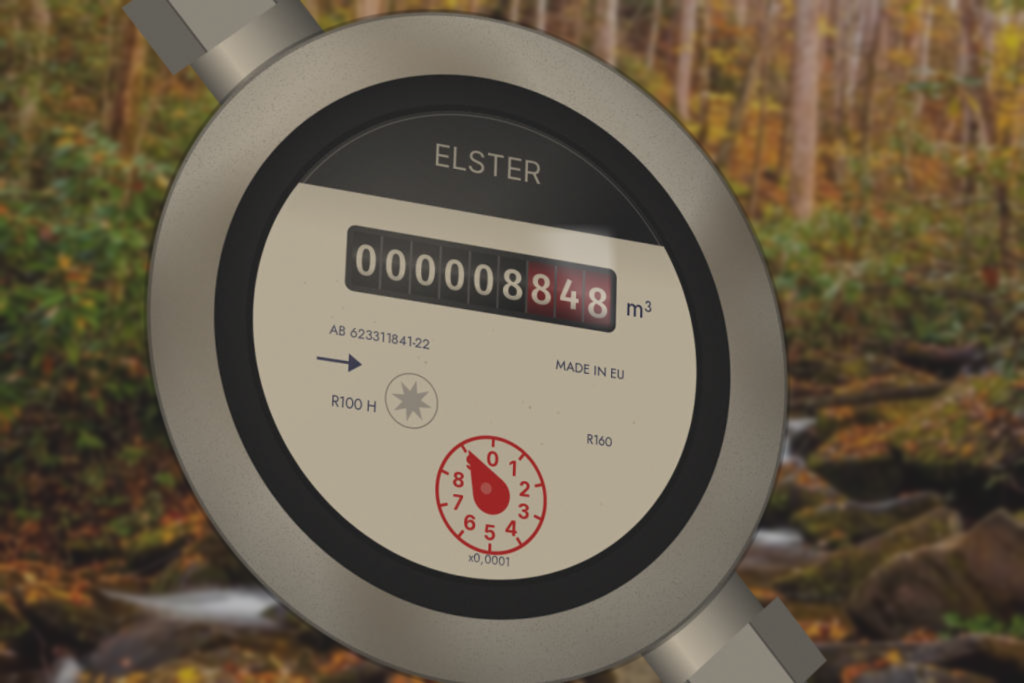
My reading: 8.8479 m³
